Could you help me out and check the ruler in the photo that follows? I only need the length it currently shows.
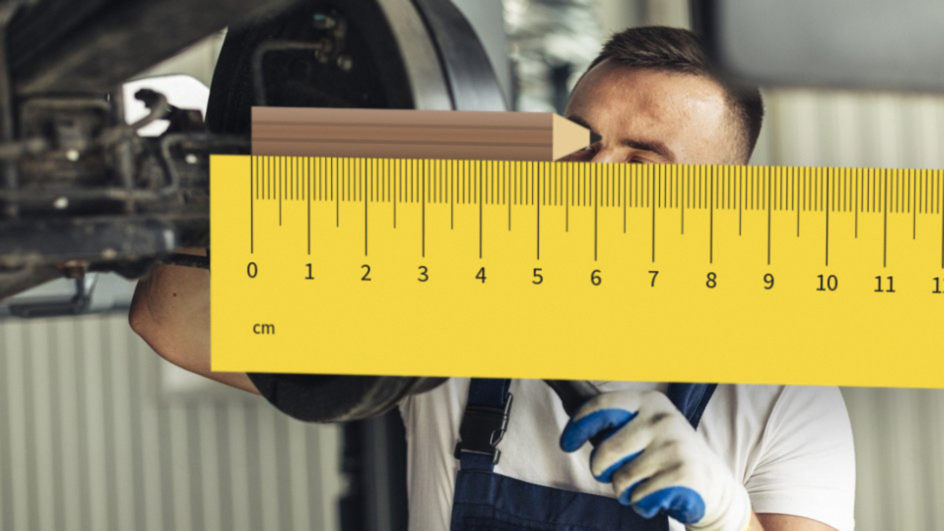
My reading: 6.1 cm
